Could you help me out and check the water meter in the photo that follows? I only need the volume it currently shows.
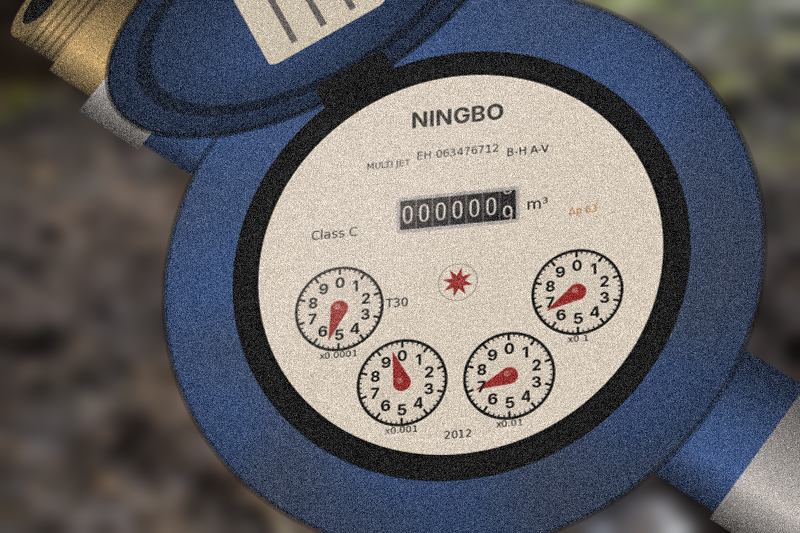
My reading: 8.6695 m³
